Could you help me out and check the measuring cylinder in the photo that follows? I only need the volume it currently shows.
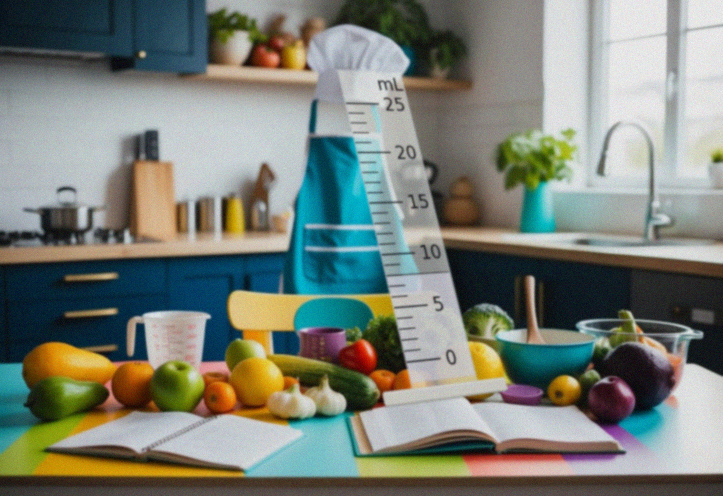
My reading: 8 mL
